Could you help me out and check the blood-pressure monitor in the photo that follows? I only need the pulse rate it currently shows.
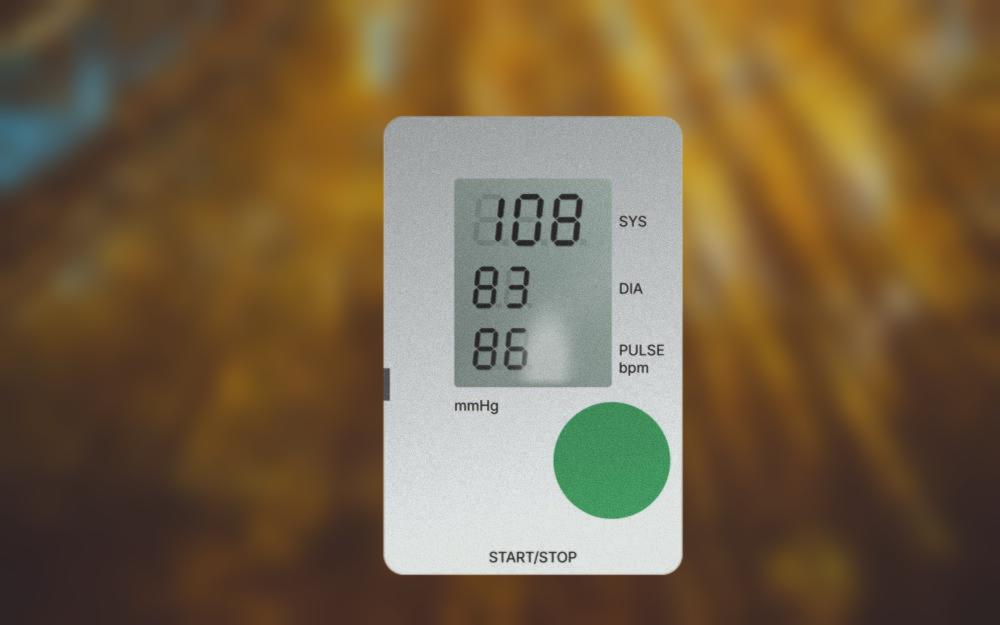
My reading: 86 bpm
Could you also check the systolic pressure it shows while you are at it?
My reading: 108 mmHg
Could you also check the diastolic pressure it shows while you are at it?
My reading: 83 mmHg
